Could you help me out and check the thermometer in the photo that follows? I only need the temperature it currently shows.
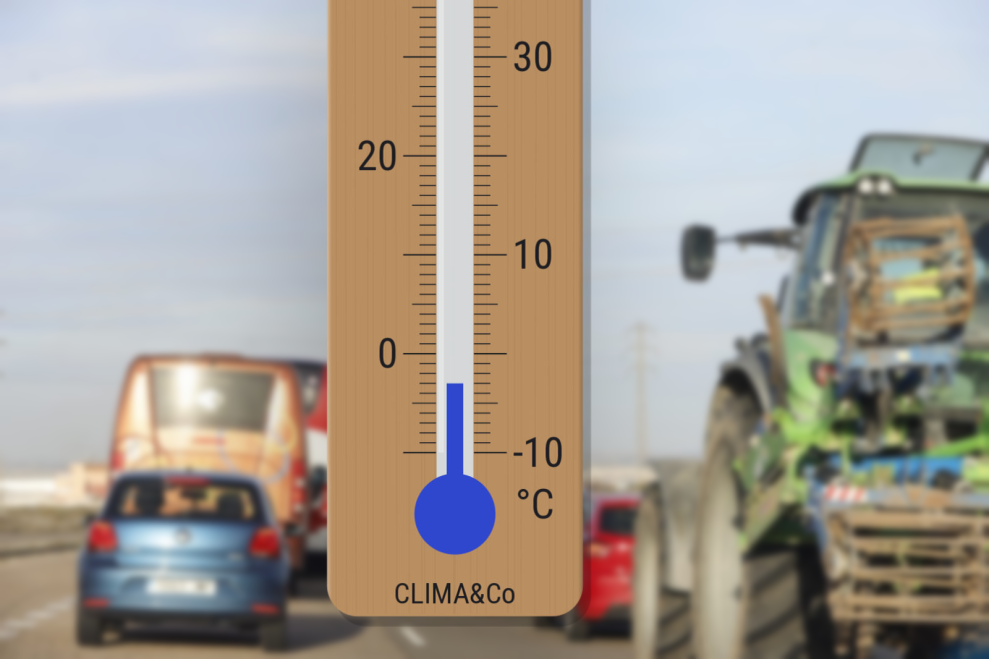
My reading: -3 °C
